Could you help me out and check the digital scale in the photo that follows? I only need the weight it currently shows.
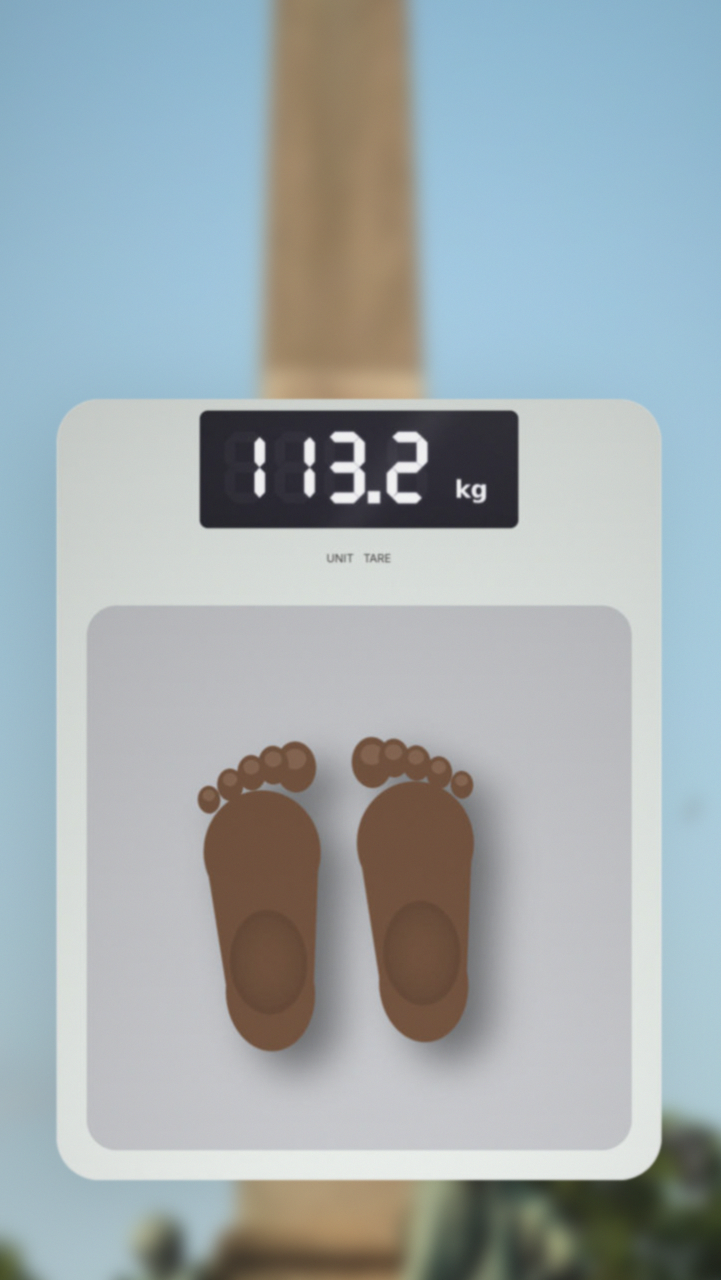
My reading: 113.2 kg
